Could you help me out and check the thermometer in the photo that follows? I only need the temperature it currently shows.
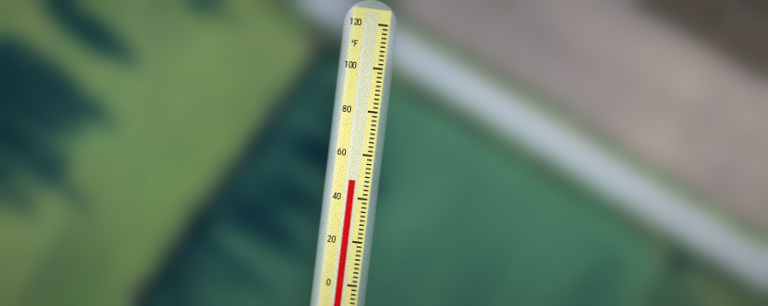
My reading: 48 °F
